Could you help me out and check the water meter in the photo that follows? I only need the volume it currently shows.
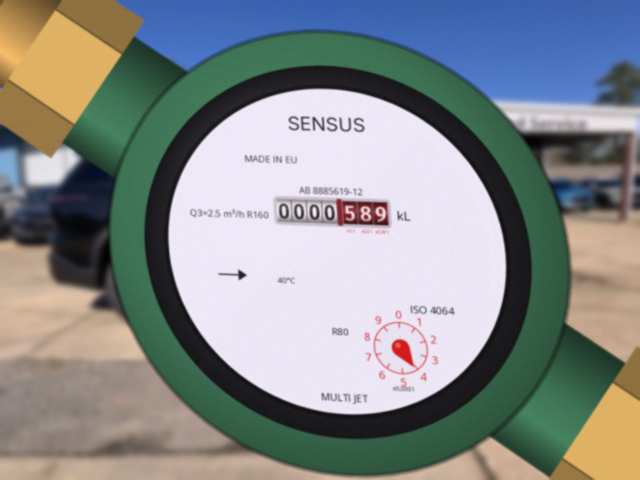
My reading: 0.5894 kL
